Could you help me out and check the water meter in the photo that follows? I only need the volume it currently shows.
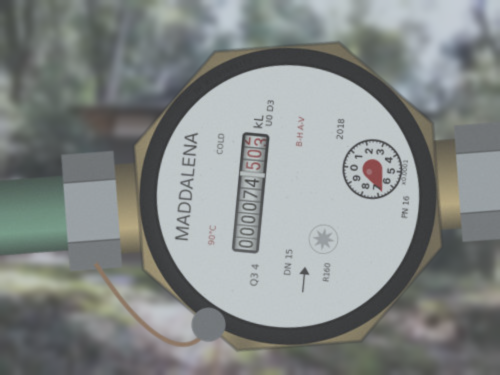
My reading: 74.5026 kL
